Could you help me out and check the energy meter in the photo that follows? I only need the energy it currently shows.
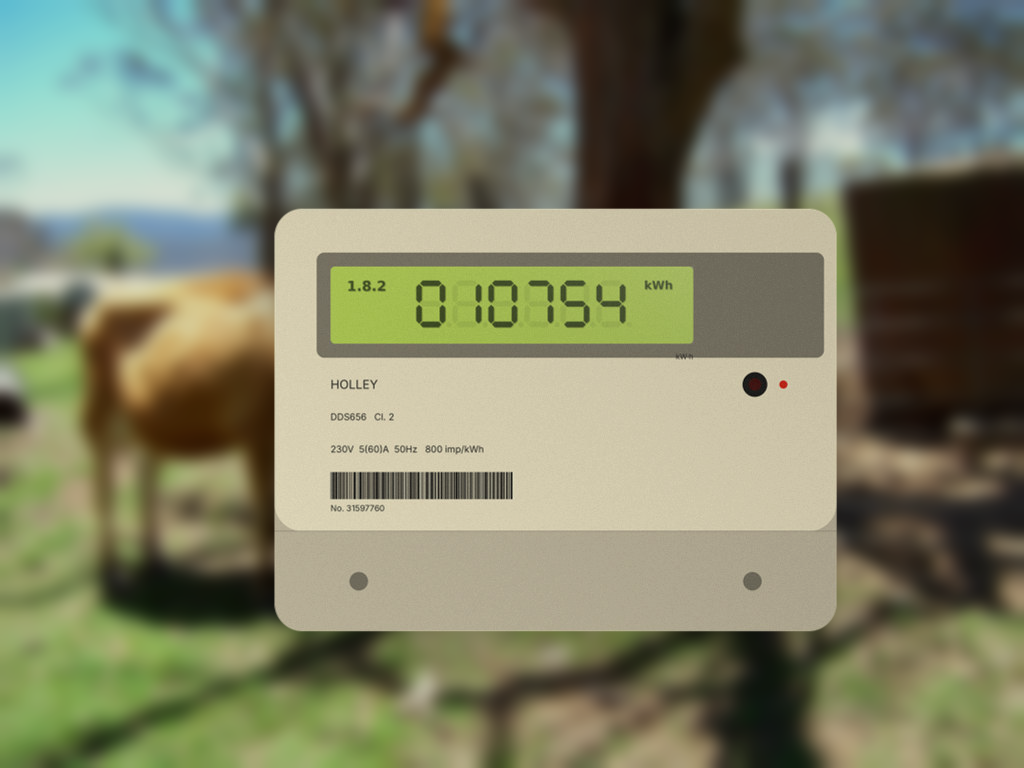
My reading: 10754 kWh
